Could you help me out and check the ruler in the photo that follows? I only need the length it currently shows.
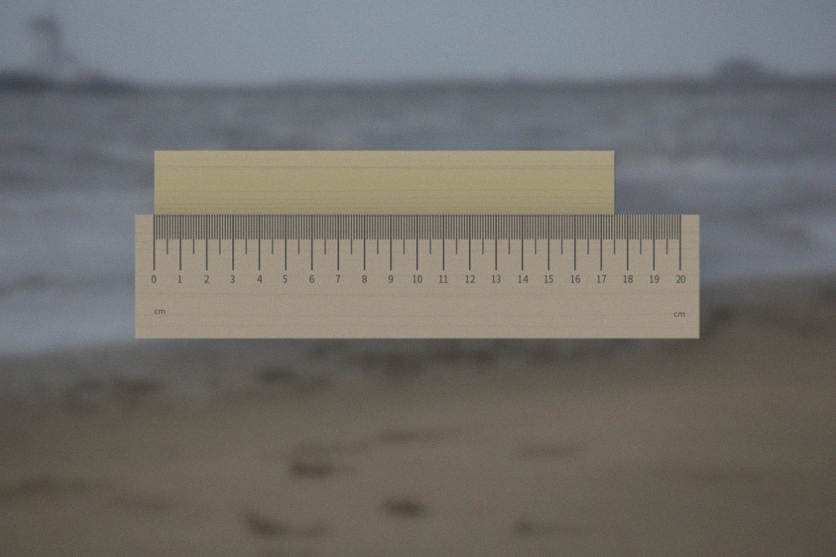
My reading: 17.5 cm
